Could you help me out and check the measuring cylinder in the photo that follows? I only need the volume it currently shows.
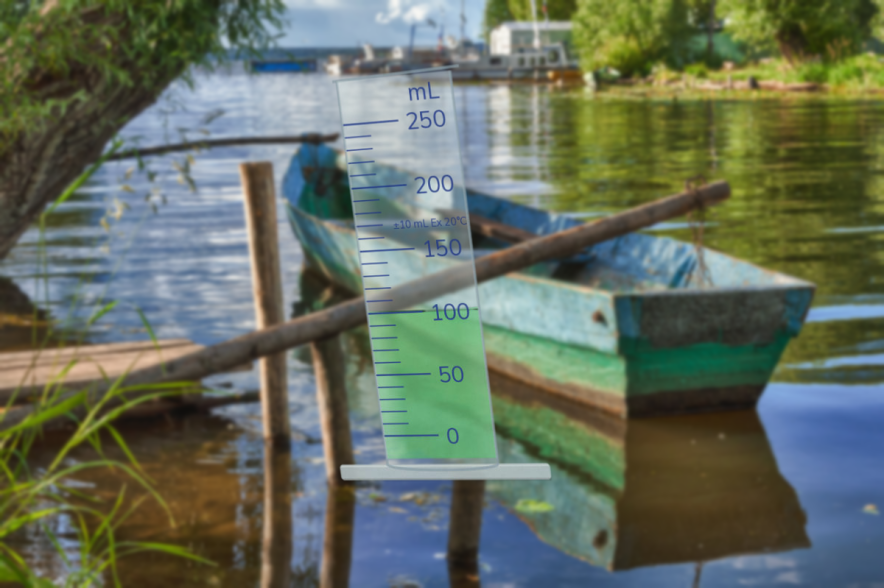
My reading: 100 mL
